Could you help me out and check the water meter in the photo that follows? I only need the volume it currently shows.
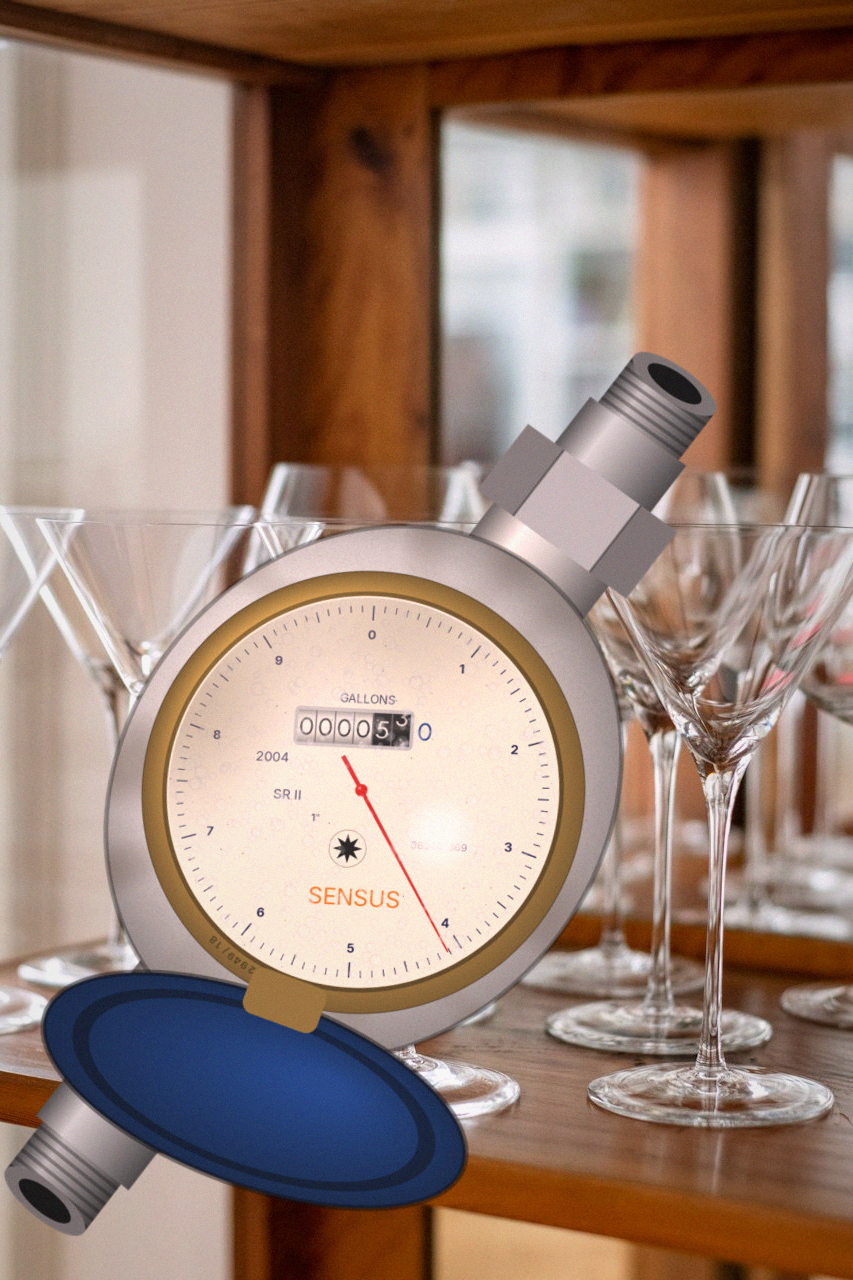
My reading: 534.1 gal
